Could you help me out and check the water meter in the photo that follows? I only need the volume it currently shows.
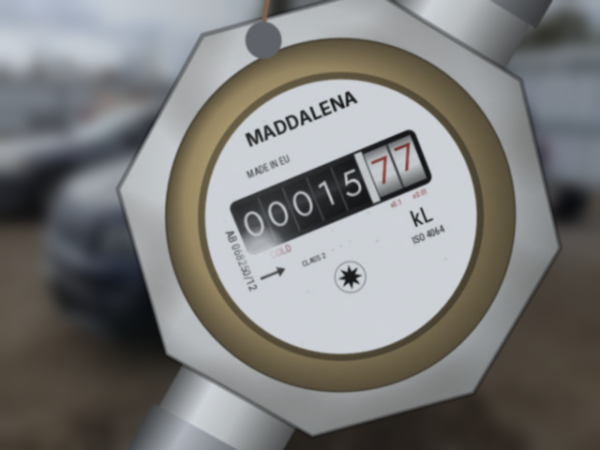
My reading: 15.77 kL
